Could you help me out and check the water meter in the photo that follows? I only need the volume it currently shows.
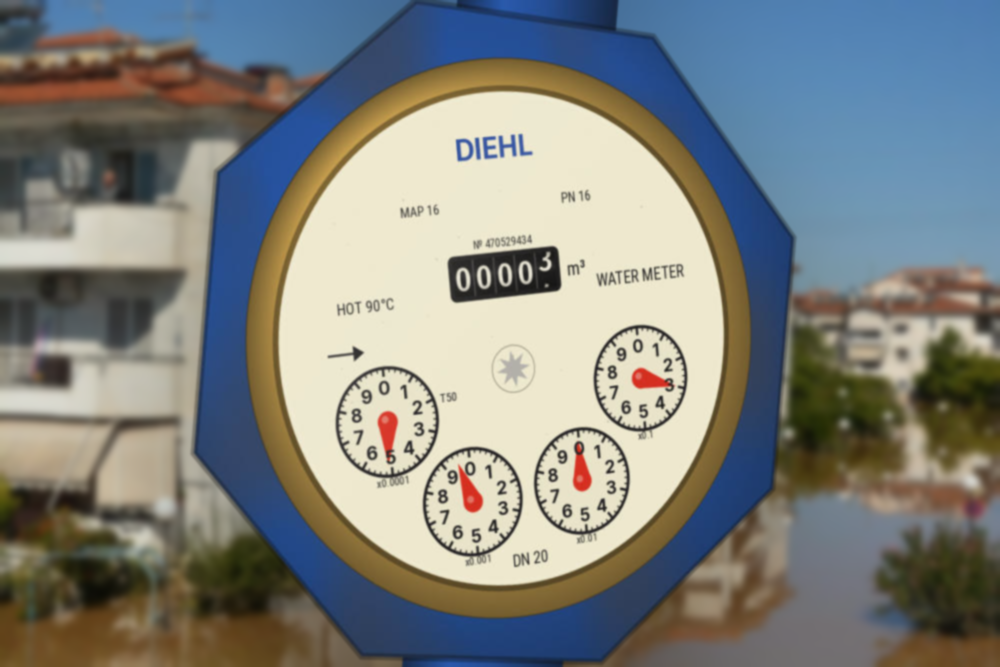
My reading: 3.2995 m³
